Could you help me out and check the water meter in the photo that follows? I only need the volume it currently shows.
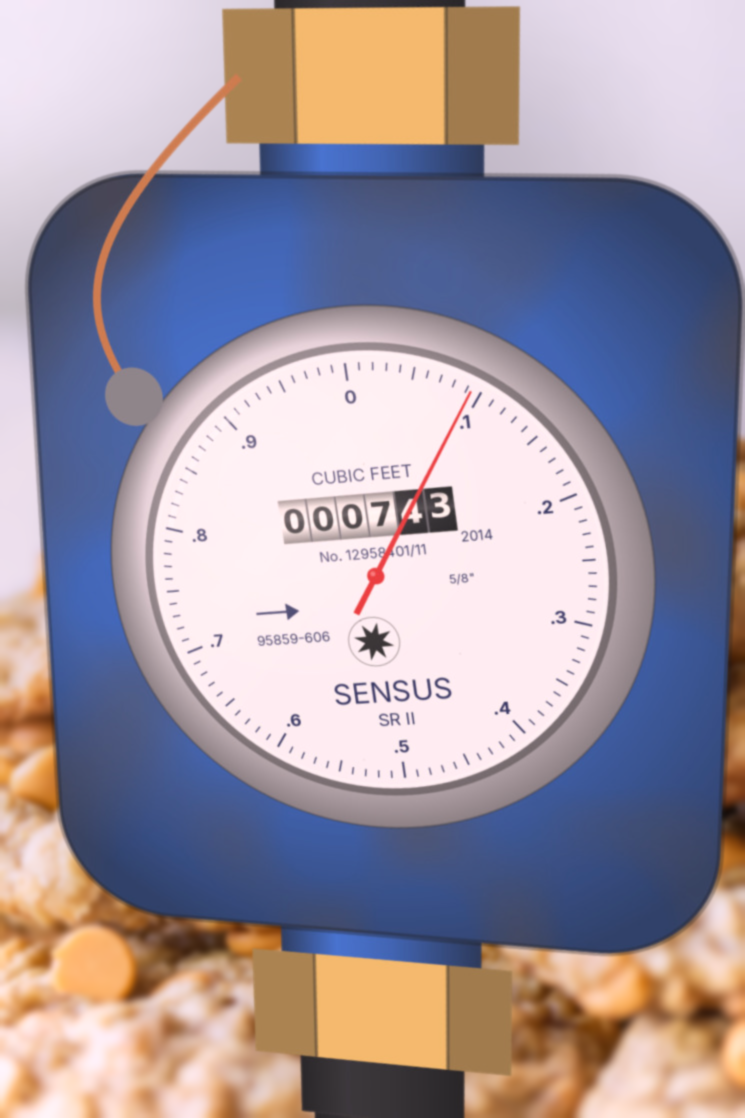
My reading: 743.09 ft³
